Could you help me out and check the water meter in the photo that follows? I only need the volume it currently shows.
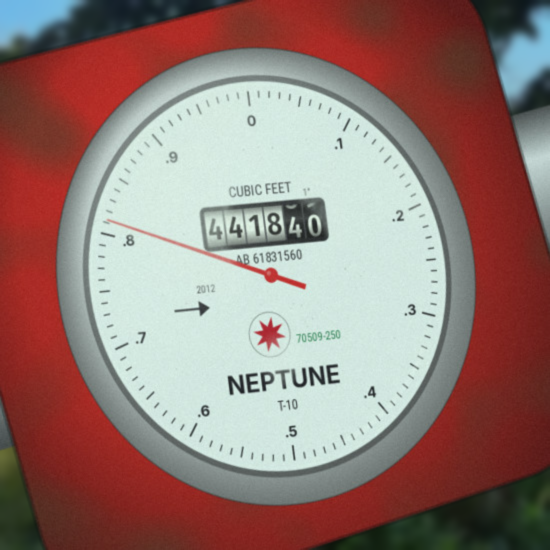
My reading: 441839.81 ft³
